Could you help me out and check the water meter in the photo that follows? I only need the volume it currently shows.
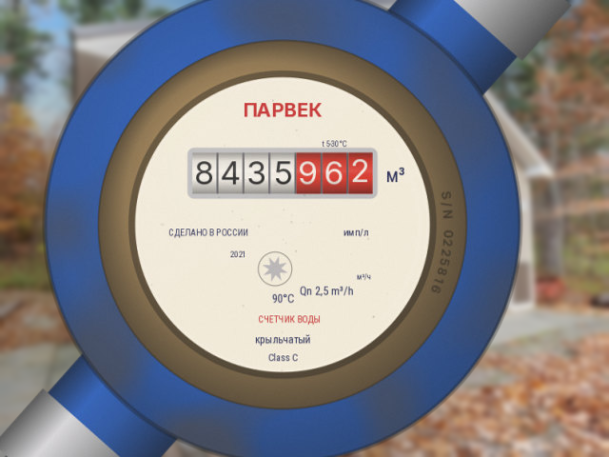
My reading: 8435.962 m³
